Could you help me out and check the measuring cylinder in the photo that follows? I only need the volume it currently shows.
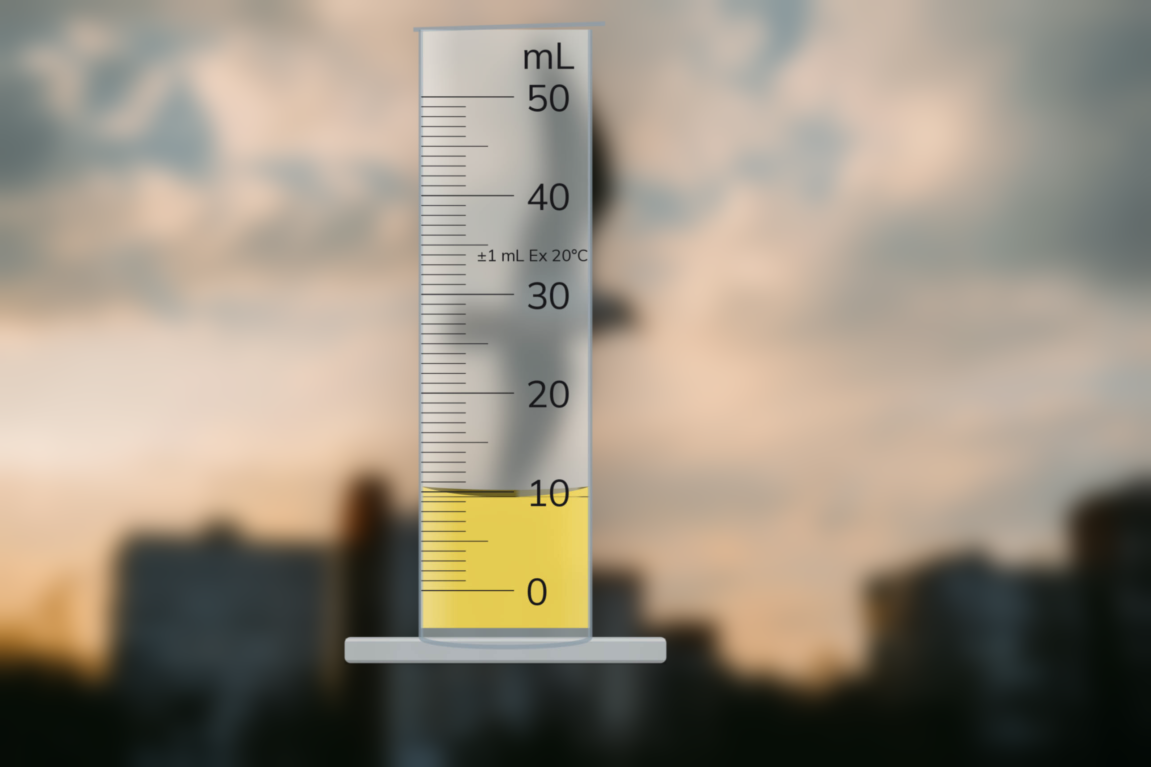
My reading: 9.5 mL
